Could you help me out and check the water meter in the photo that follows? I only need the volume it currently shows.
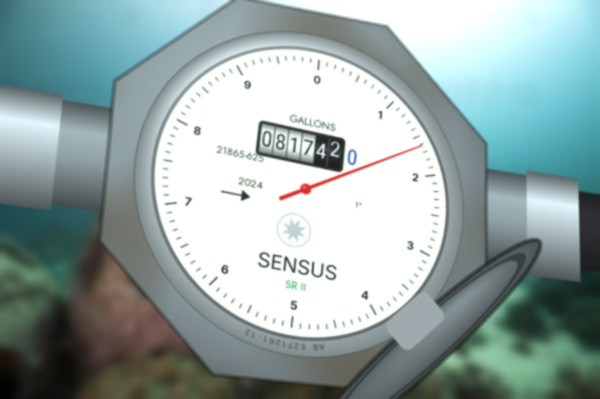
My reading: 817421.6 gal
